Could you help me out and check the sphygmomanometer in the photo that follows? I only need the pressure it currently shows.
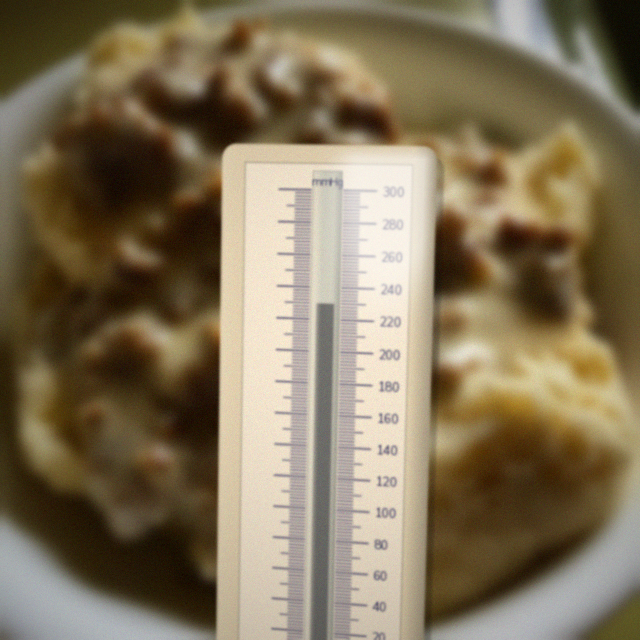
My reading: 230 mmHg
